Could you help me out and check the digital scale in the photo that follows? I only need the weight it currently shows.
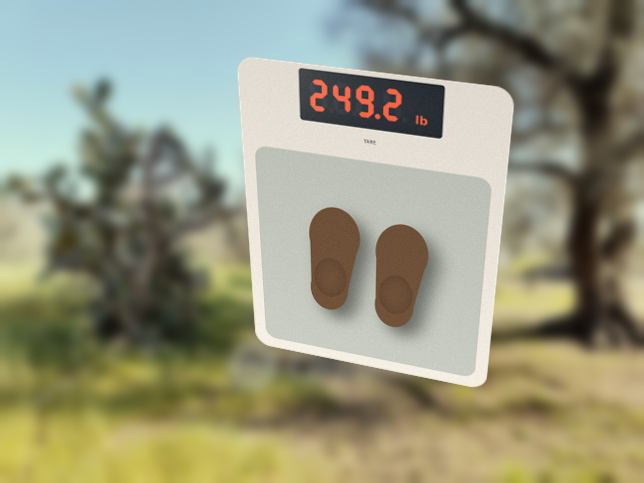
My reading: 249.2 lb
